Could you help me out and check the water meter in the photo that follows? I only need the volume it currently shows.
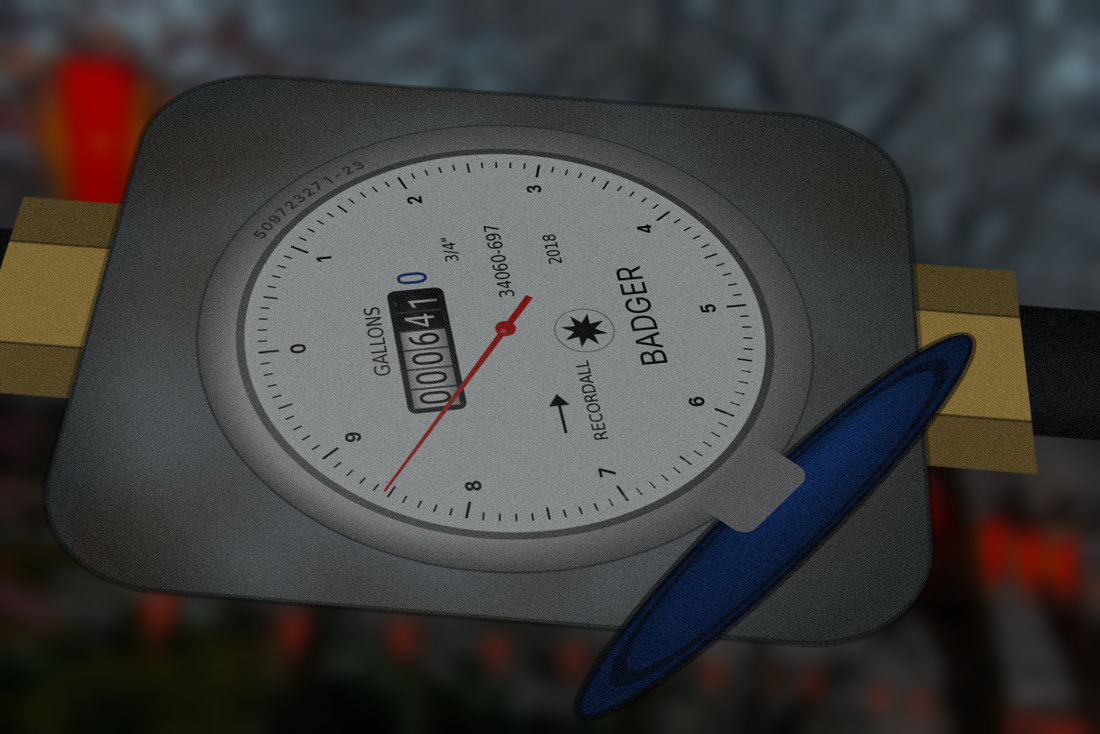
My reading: 6408.5 gal
